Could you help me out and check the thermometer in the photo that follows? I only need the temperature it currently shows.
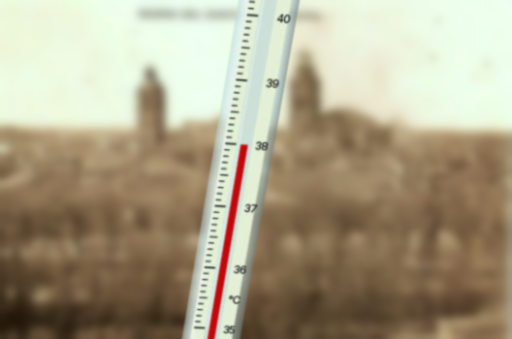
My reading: 38 °C
